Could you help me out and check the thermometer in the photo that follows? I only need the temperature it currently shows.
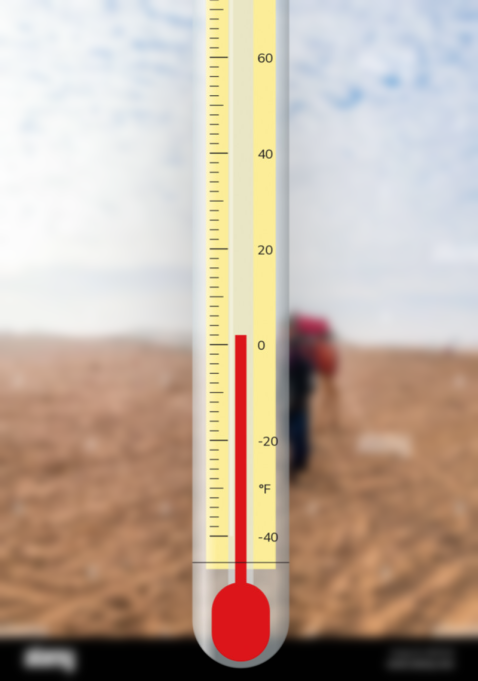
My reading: 2 °F
